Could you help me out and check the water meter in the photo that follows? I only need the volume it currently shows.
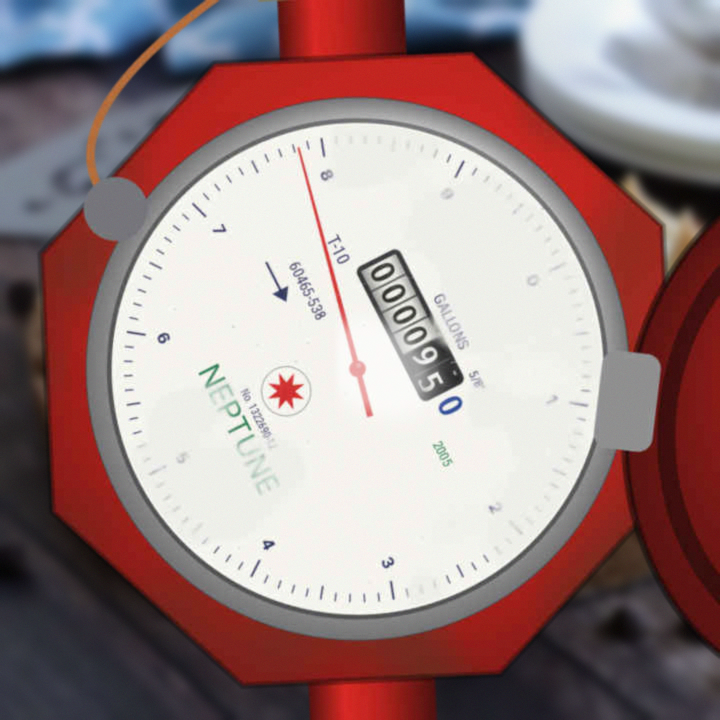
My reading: 947.8 gal
